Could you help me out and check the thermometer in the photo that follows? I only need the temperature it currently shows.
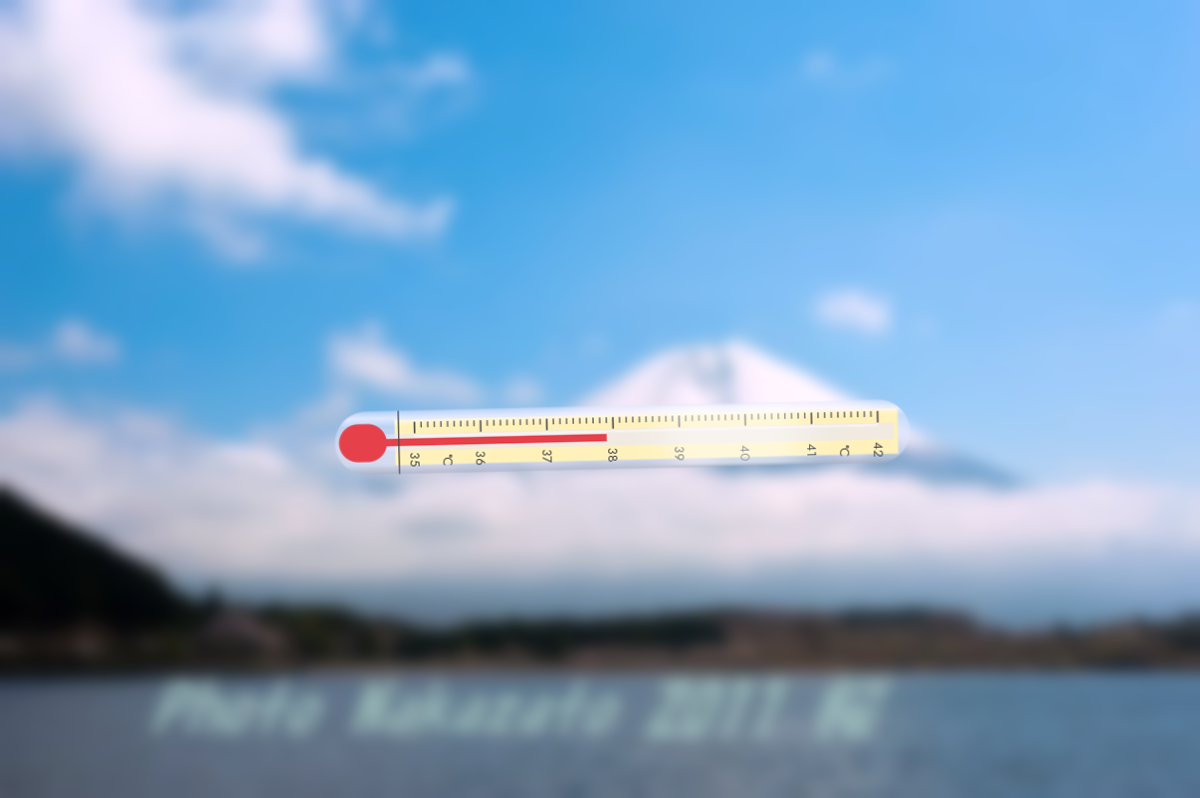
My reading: 37.9 °C
